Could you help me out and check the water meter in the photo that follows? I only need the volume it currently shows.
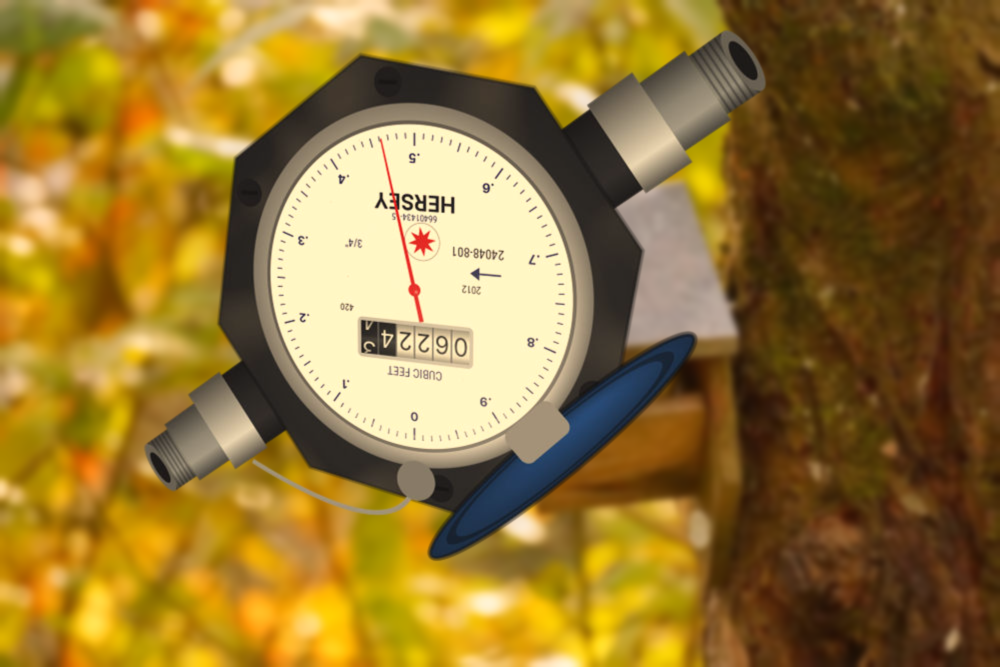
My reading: 62243.46 ft³
